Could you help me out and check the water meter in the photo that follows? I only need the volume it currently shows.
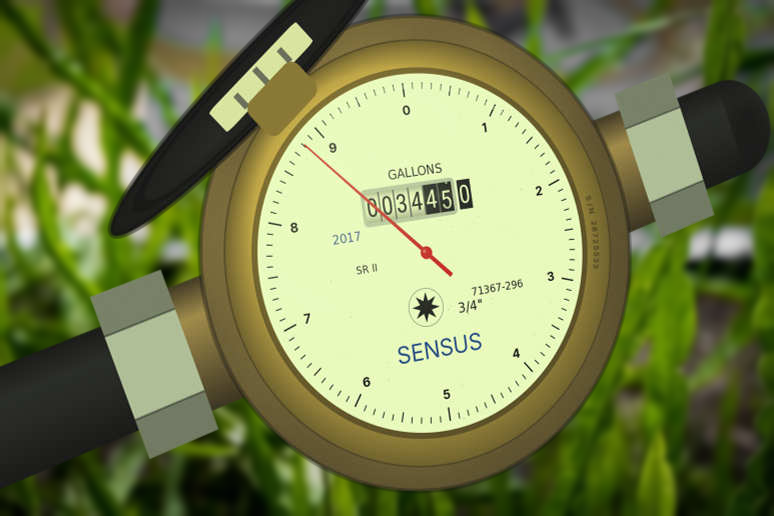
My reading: 34448.8 gal
